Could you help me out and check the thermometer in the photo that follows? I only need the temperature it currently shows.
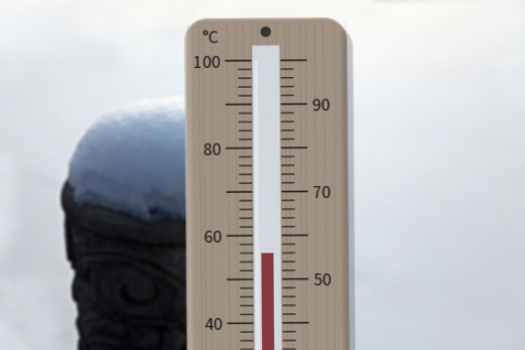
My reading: 56 °C
